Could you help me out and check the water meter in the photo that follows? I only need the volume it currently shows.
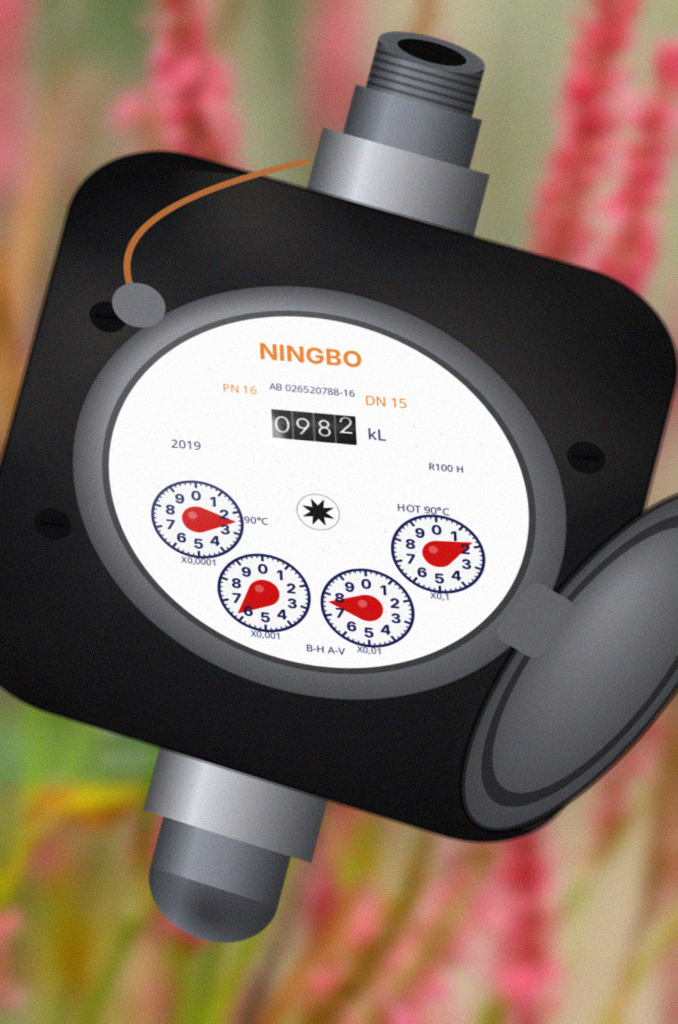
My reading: 982.1762 kL
